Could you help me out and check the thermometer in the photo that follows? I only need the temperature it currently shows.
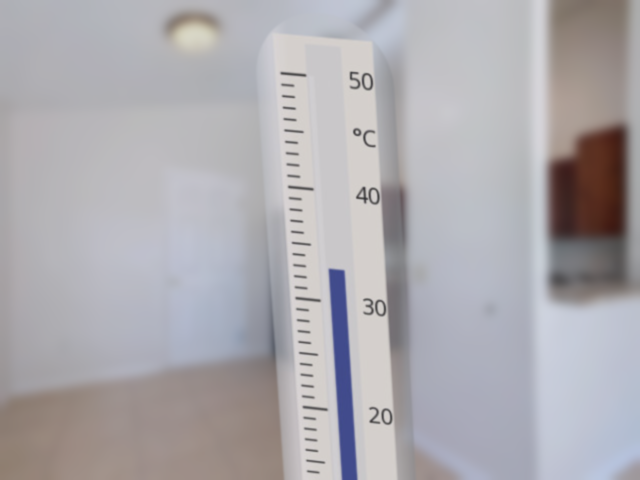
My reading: 33 °C
